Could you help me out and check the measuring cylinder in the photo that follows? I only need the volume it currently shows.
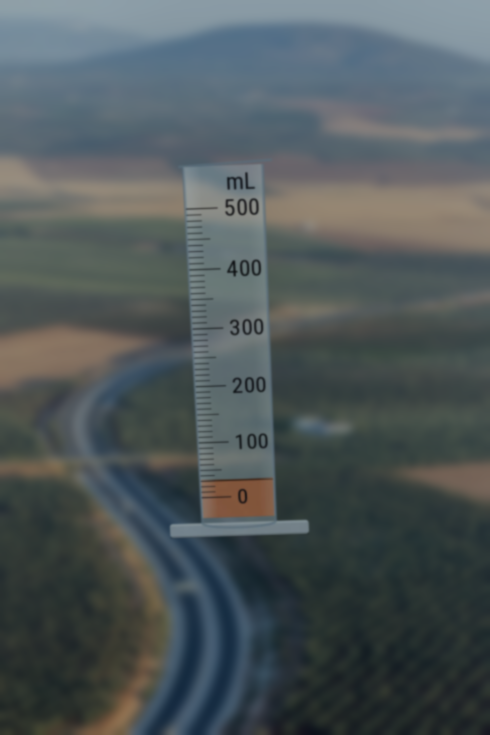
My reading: 30 mL
